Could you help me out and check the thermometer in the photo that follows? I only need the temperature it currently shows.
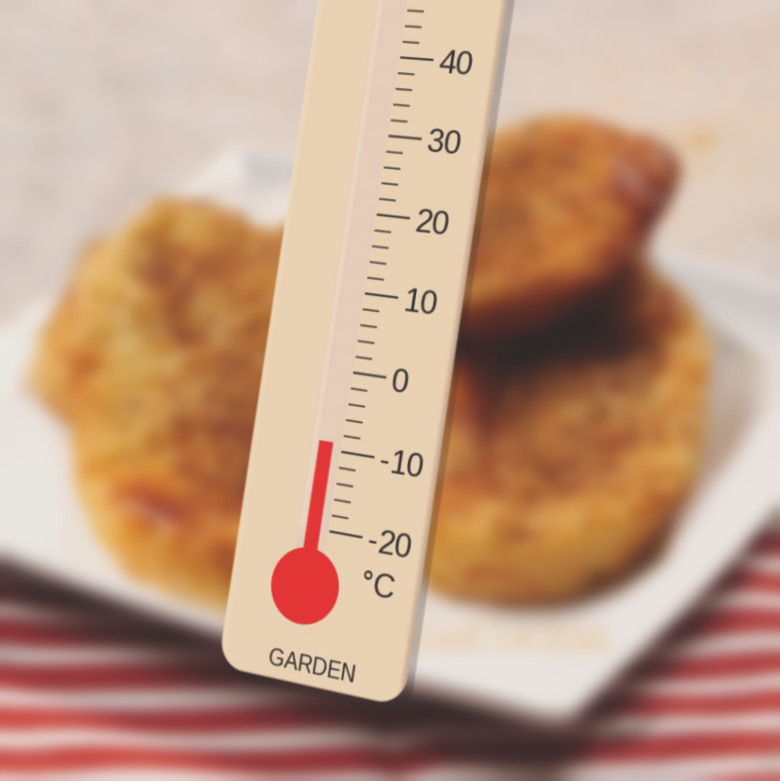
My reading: -9 °C
